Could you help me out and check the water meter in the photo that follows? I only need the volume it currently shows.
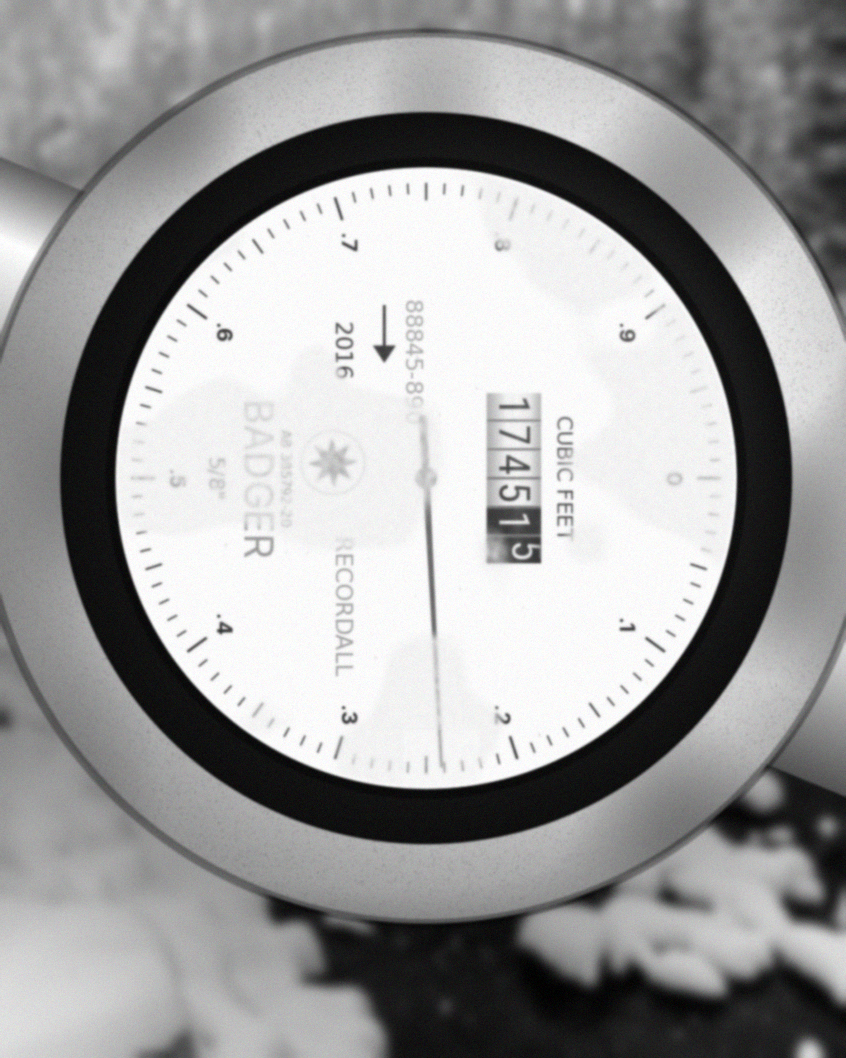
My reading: 174515.24 ft³
